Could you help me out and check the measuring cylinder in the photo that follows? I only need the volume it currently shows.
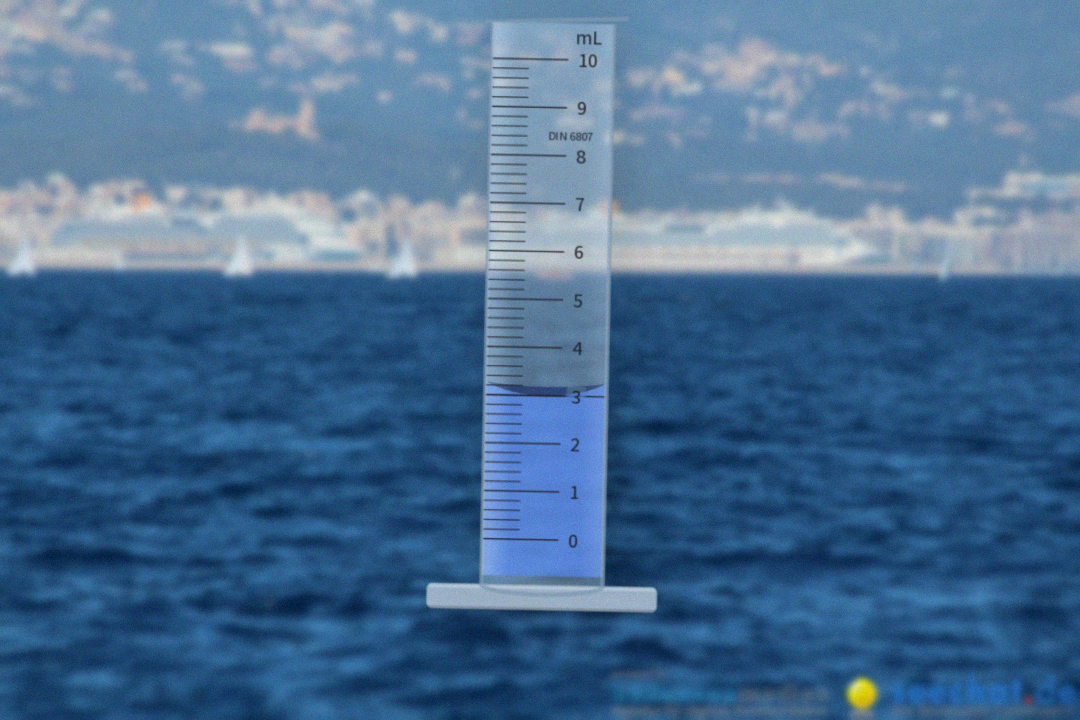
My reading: 3 mL
